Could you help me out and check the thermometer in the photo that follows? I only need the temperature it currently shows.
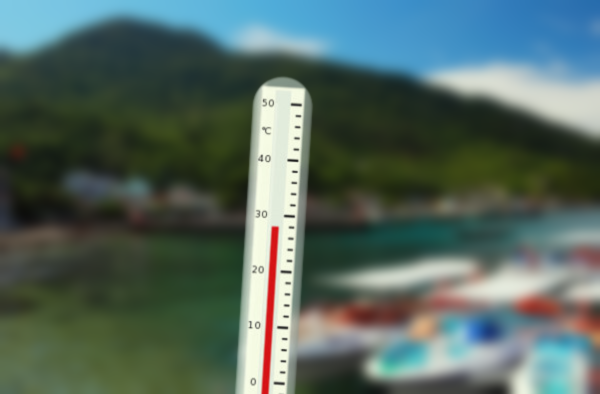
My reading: 28 °C
